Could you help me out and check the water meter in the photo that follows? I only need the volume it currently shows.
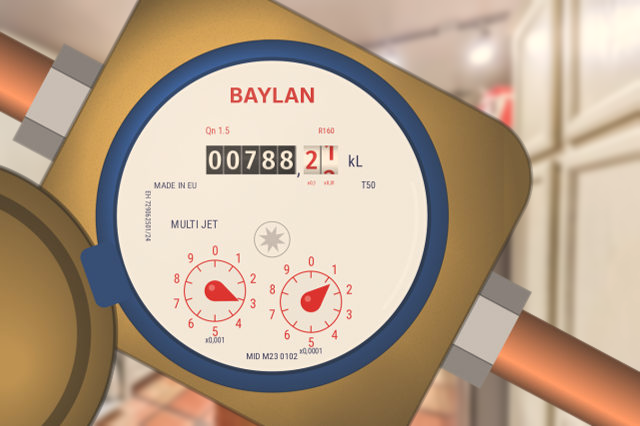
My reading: 788.2131 kL
